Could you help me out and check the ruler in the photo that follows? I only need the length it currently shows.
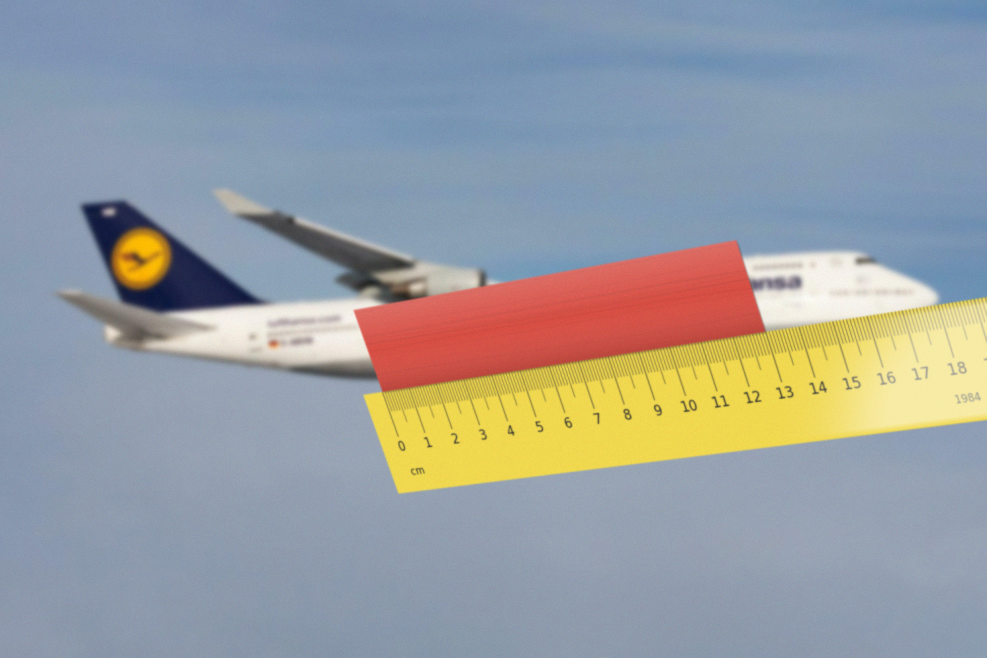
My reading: 13 cm
